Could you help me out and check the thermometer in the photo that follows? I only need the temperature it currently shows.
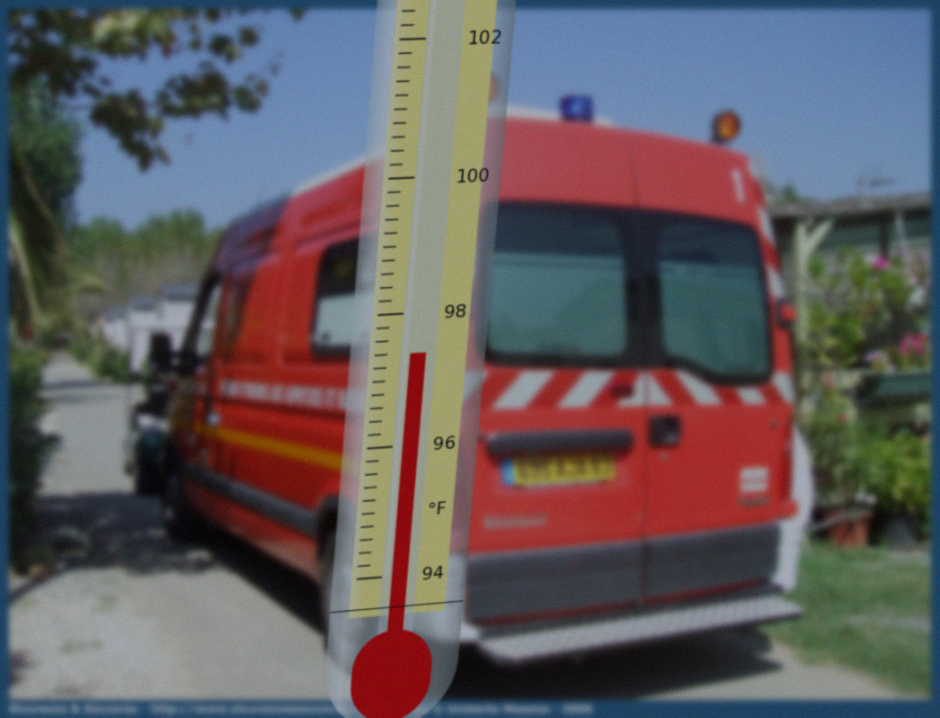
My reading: 97.4 °F
